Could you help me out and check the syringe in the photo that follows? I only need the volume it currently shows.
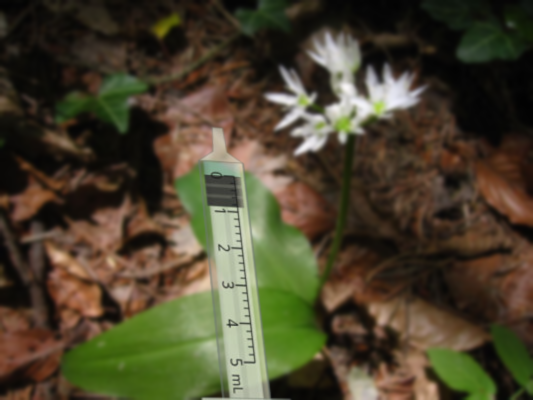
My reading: 0 mL
